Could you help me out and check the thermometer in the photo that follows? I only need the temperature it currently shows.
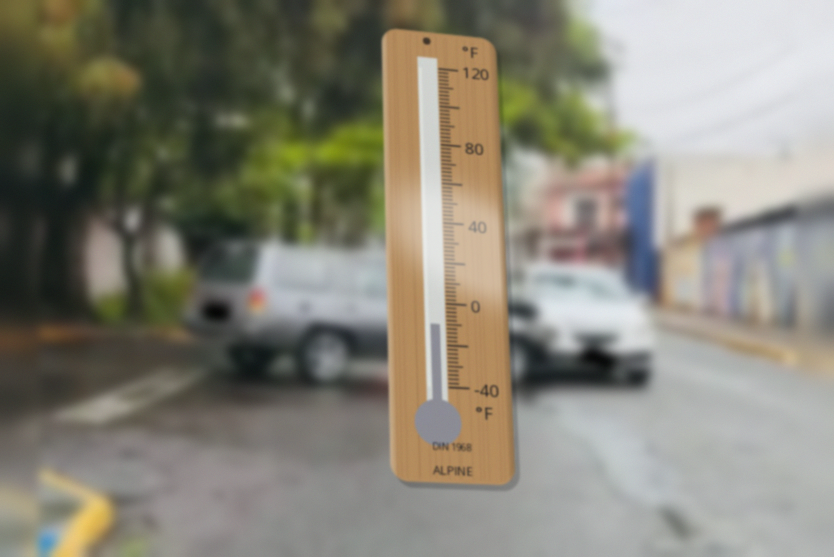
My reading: -10 °F
